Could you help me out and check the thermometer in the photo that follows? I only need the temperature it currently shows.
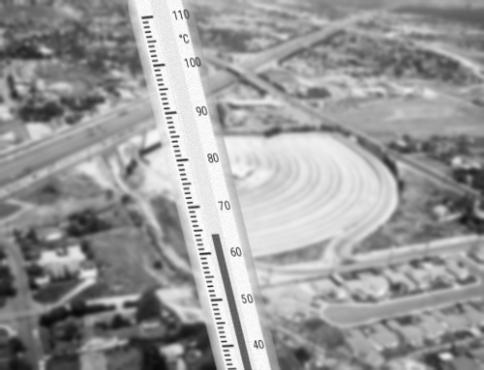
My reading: 64 °C
